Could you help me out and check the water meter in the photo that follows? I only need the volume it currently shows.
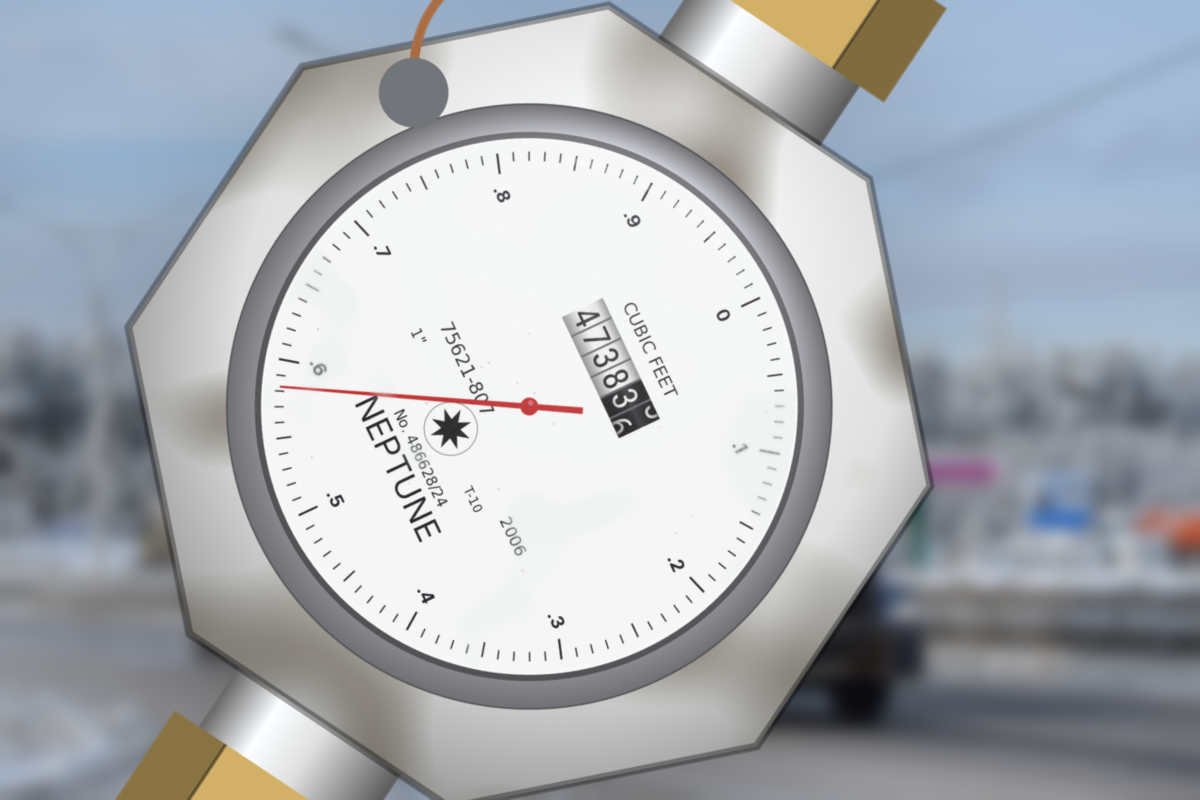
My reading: 473835.58 ft³
